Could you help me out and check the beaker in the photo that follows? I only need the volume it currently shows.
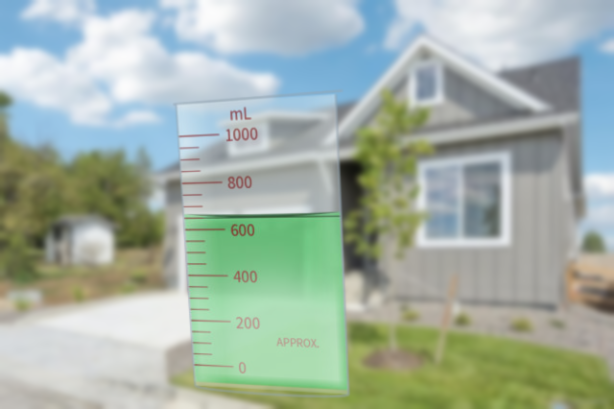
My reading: 650 mL
